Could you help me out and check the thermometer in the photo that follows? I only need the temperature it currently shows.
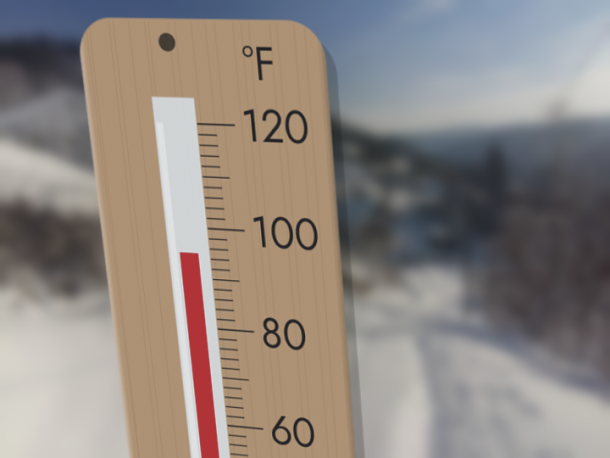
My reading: 95 °F
